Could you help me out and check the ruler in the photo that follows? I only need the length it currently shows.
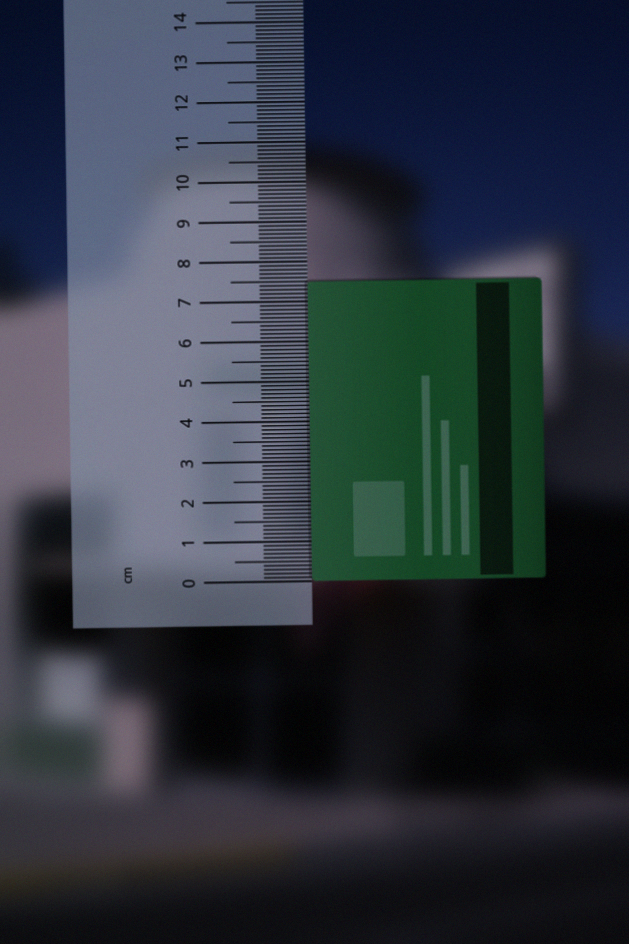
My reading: 7.5 cm
